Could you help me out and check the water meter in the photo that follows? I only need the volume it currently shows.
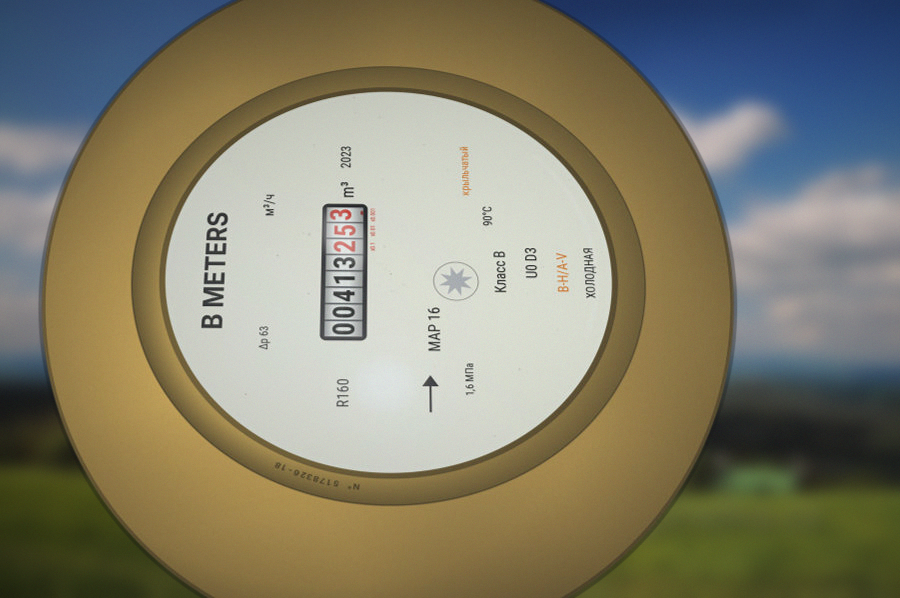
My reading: 413.253 m³
